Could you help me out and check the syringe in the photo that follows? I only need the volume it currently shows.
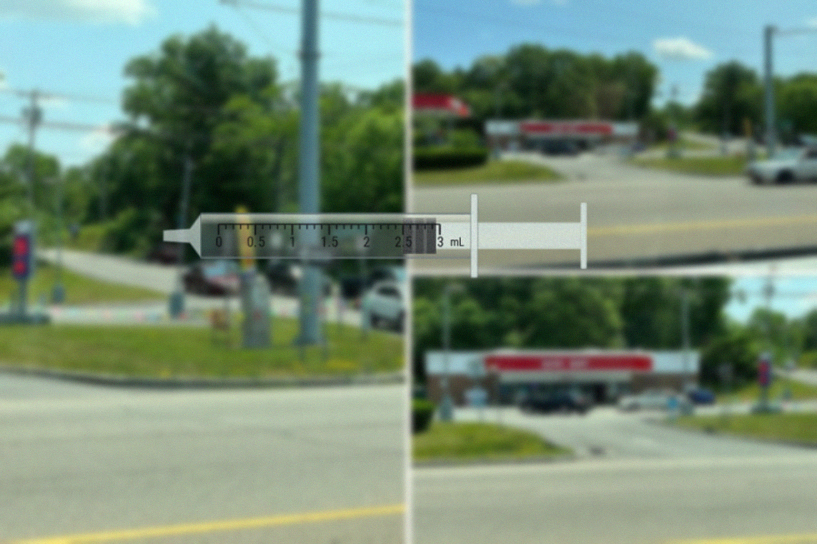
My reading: 2.5 mL
